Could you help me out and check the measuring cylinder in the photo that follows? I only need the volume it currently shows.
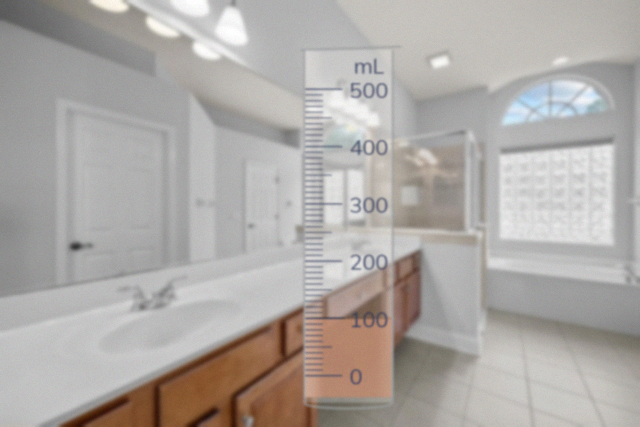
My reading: 100 mL
